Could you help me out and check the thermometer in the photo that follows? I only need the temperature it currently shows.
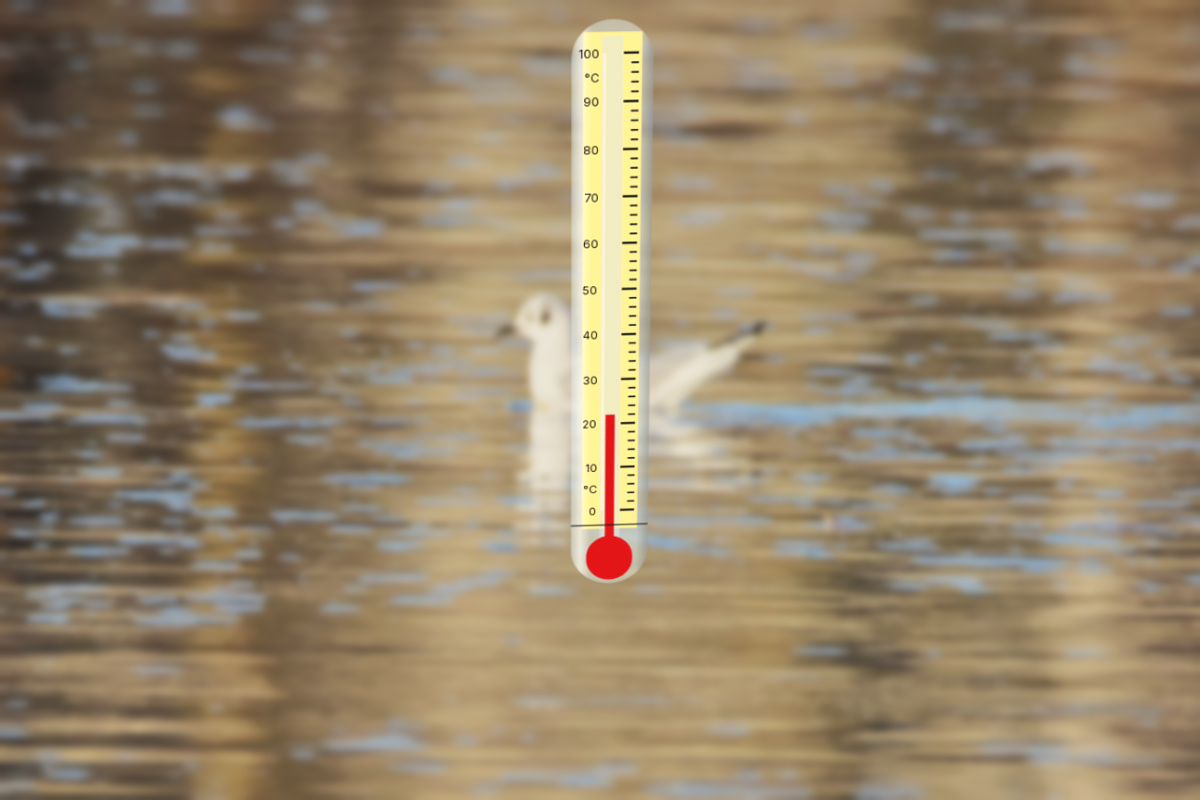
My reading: 22 °C
